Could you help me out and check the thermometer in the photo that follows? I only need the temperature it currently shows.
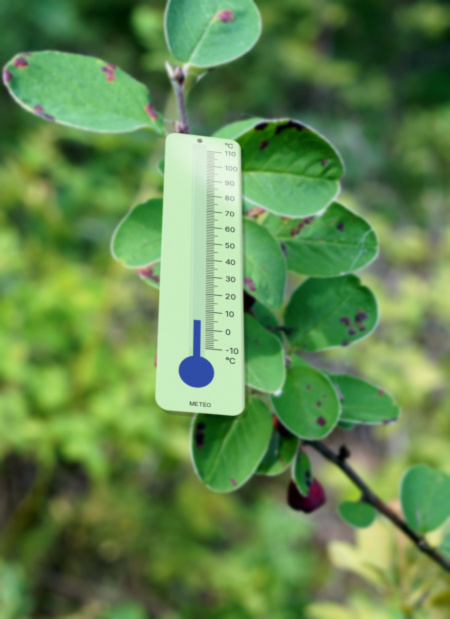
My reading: 5 °C
